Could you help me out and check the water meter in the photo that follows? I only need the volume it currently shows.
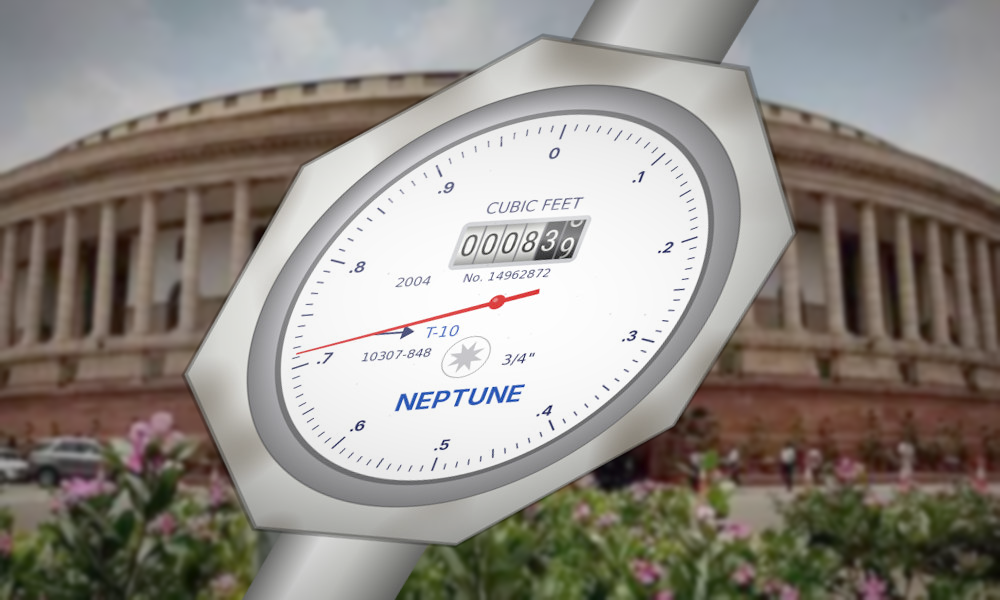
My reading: 838.71 ft³
